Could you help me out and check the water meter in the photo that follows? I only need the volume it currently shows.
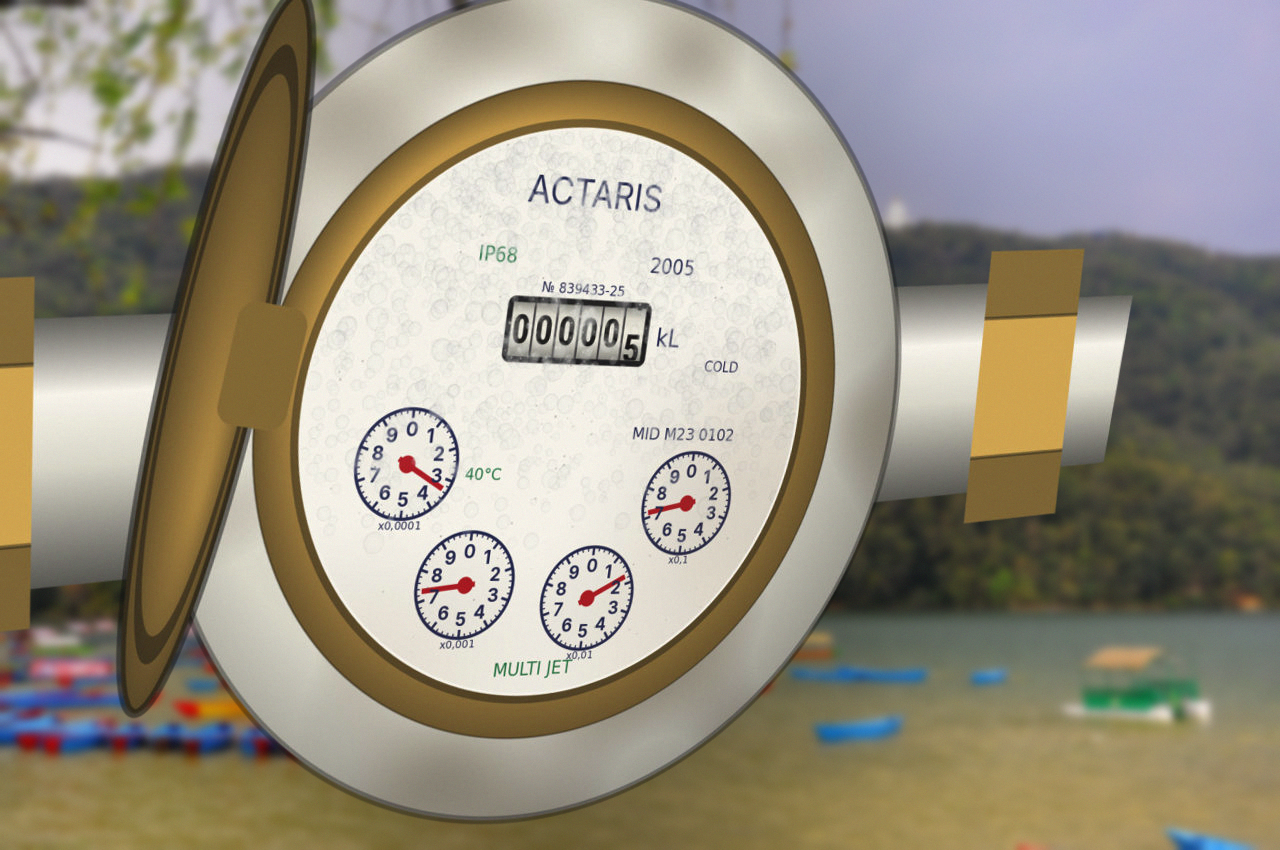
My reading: 4.7173 kL
